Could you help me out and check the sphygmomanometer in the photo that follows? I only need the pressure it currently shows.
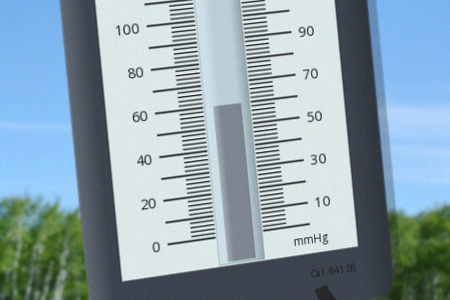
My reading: 60 mmHg
